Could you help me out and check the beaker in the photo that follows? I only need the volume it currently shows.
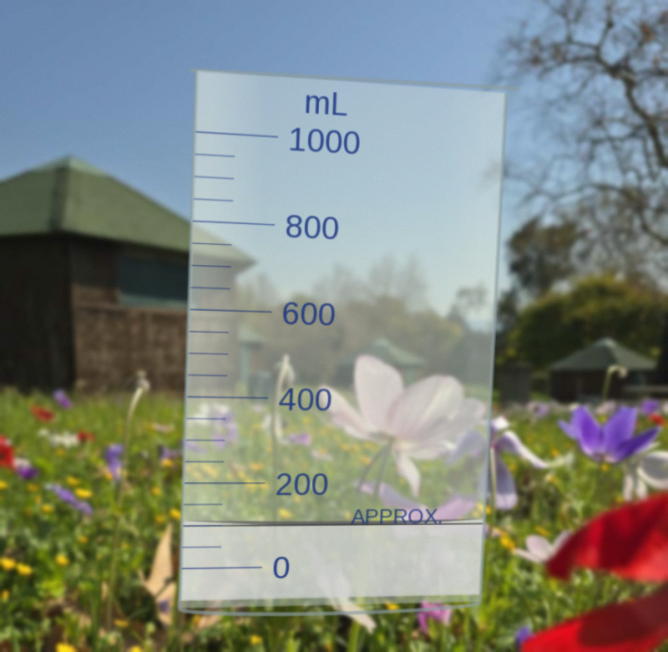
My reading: 100 mL
